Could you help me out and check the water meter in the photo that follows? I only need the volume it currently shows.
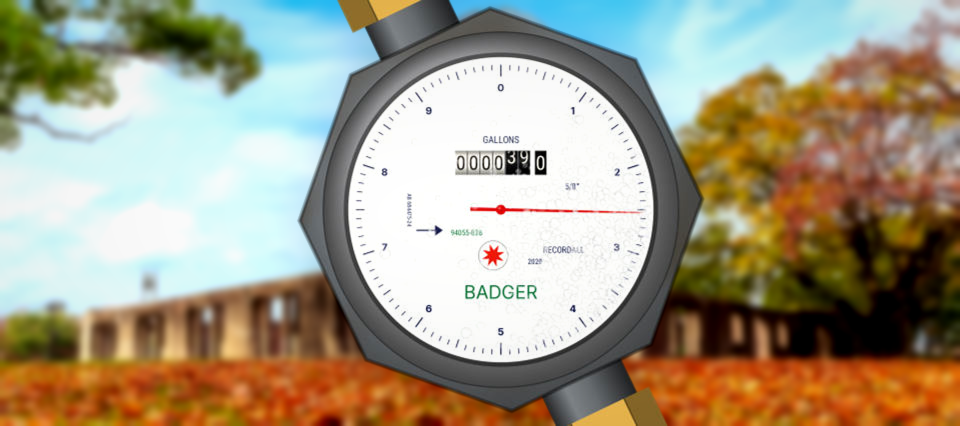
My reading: 392.5 gal
